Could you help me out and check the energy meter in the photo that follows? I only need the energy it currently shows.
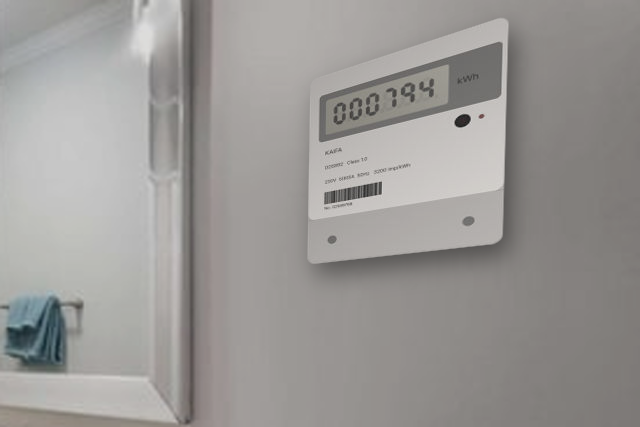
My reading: 794 kWh
